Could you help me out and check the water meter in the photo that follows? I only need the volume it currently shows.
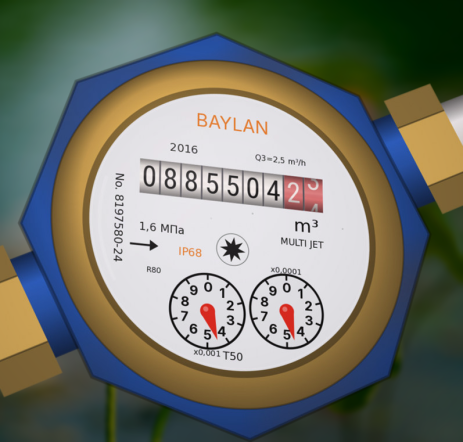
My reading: 885504.2344 m³
